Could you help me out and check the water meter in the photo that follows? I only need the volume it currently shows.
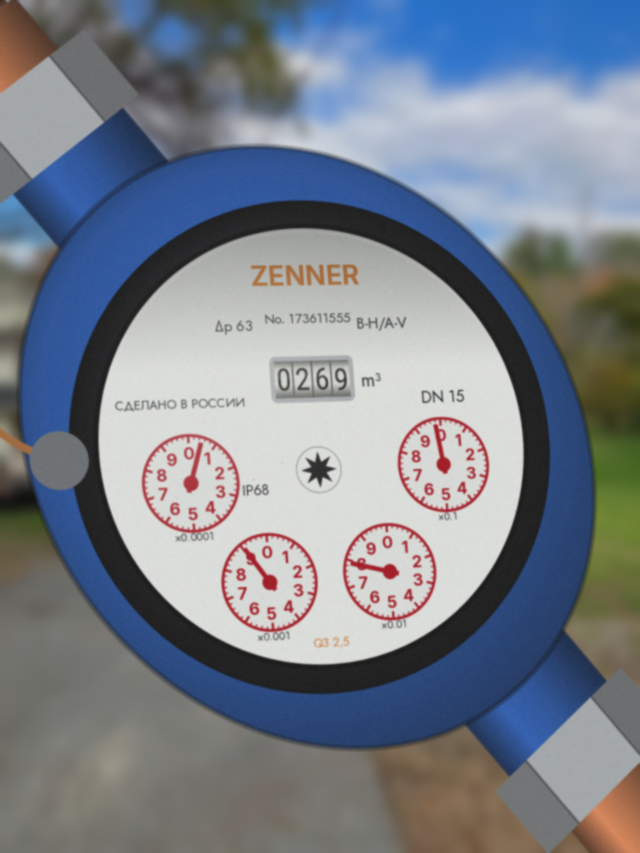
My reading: 268.9790 m³
